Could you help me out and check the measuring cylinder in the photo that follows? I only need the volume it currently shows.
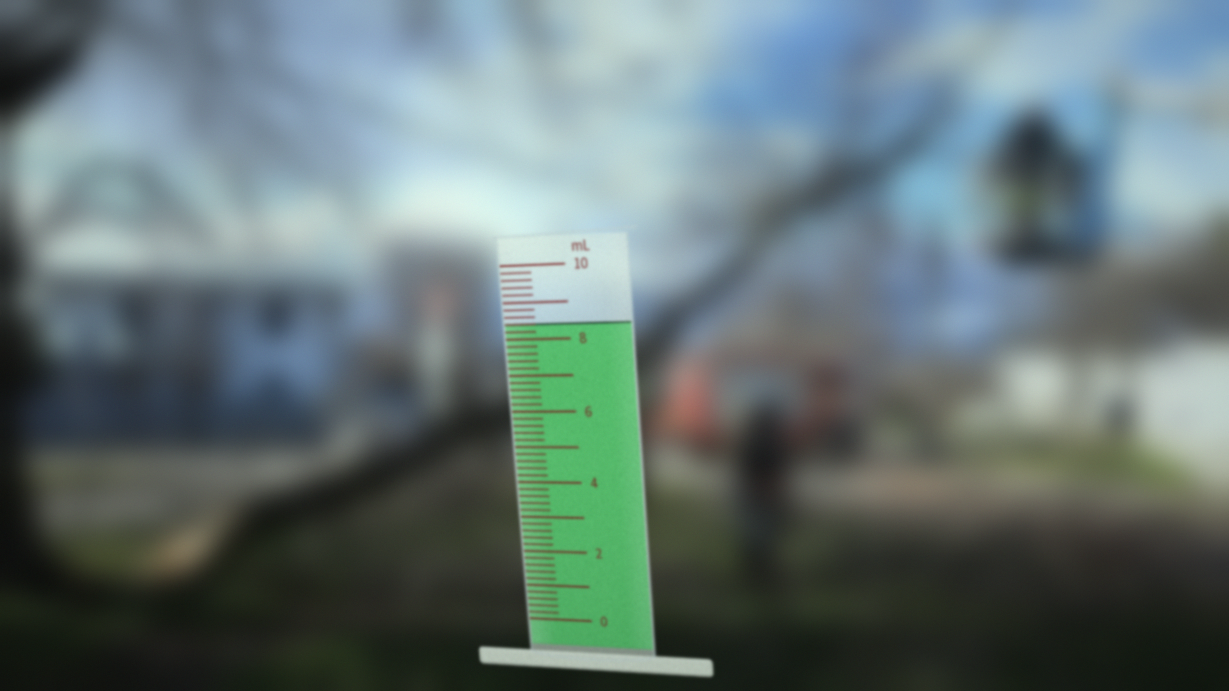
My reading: 8.4 mL
